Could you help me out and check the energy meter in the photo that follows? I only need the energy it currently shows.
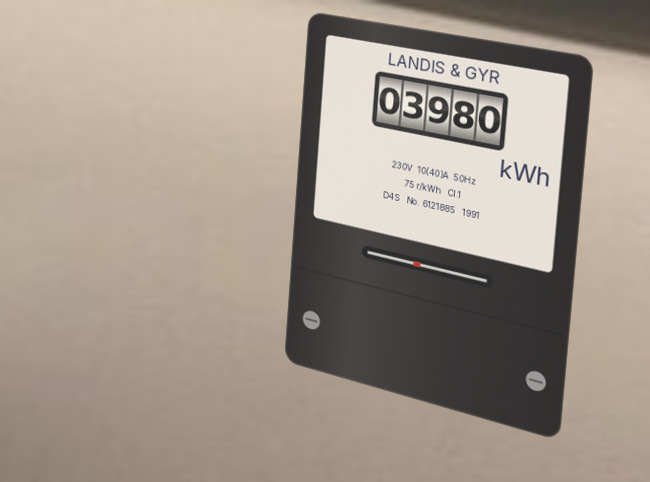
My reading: 3980 kWh
